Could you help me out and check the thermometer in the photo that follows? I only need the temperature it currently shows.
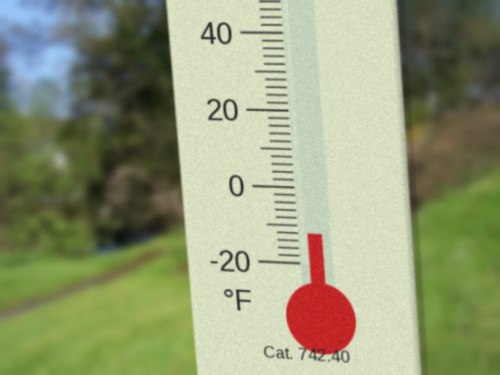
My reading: -12 °F
